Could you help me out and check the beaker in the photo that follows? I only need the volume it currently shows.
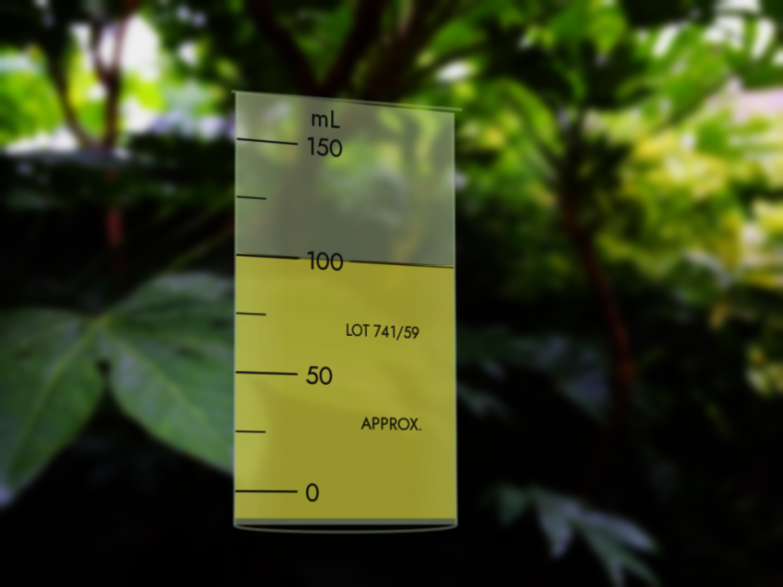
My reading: 100 mL
